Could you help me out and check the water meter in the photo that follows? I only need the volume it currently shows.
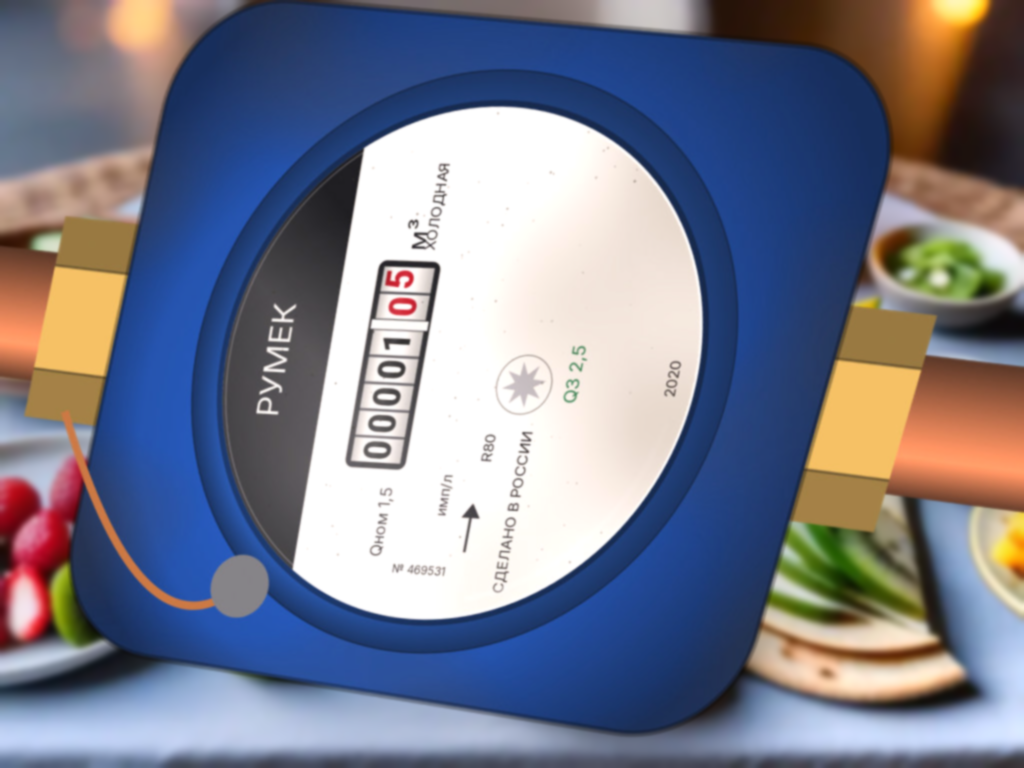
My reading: 1.05 m³
